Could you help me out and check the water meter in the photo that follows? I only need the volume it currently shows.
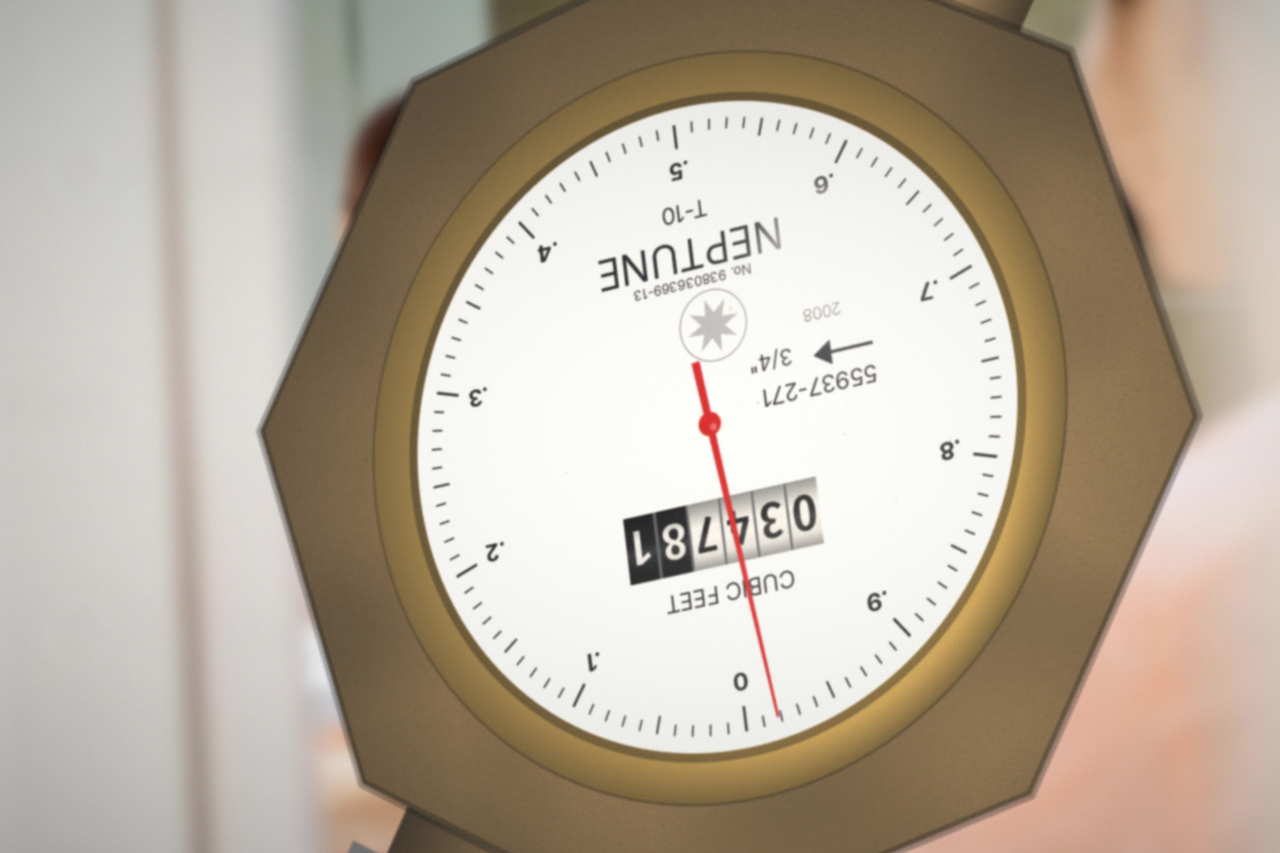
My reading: 34780.98 ft³
